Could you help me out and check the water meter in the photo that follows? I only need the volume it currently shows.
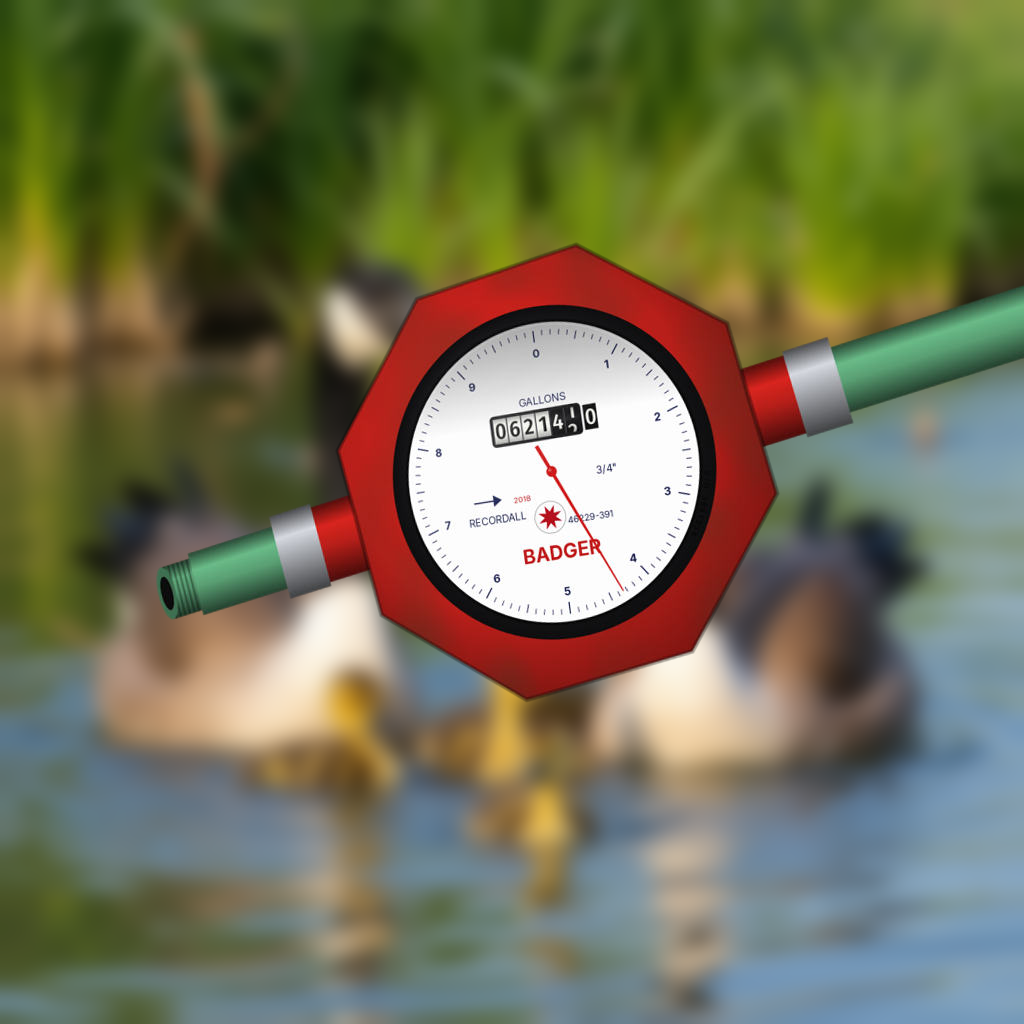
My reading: 621414.3 gal
